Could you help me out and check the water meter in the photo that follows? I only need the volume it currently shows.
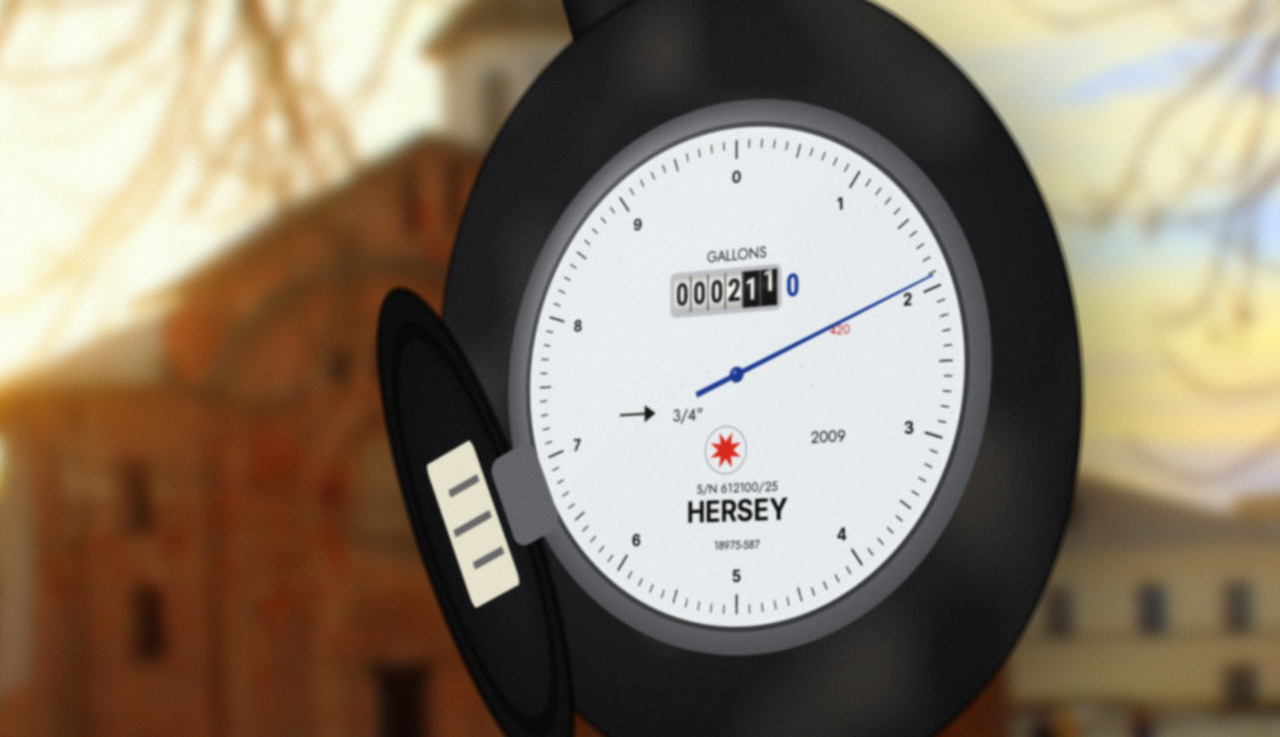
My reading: 2111.9 gal
